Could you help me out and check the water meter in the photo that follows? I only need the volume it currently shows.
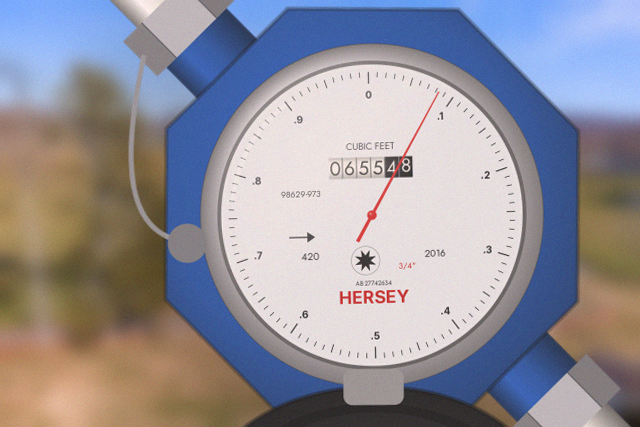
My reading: 65548.08 ft³
